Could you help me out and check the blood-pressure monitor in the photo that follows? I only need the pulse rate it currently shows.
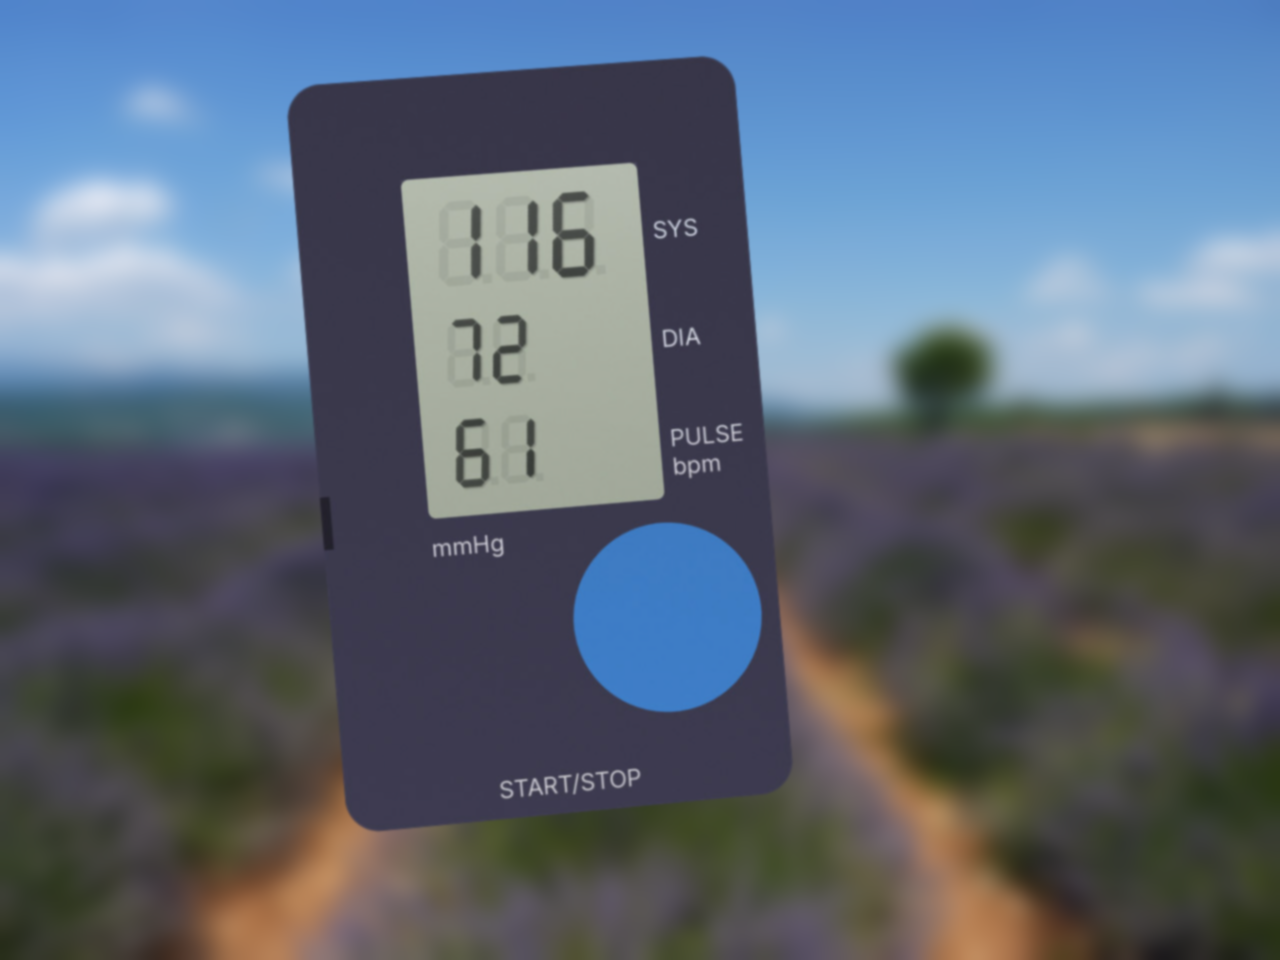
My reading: 61 bpm
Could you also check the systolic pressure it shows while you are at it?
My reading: 116 mmHg
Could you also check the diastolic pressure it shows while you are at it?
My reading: 72 mmHg
